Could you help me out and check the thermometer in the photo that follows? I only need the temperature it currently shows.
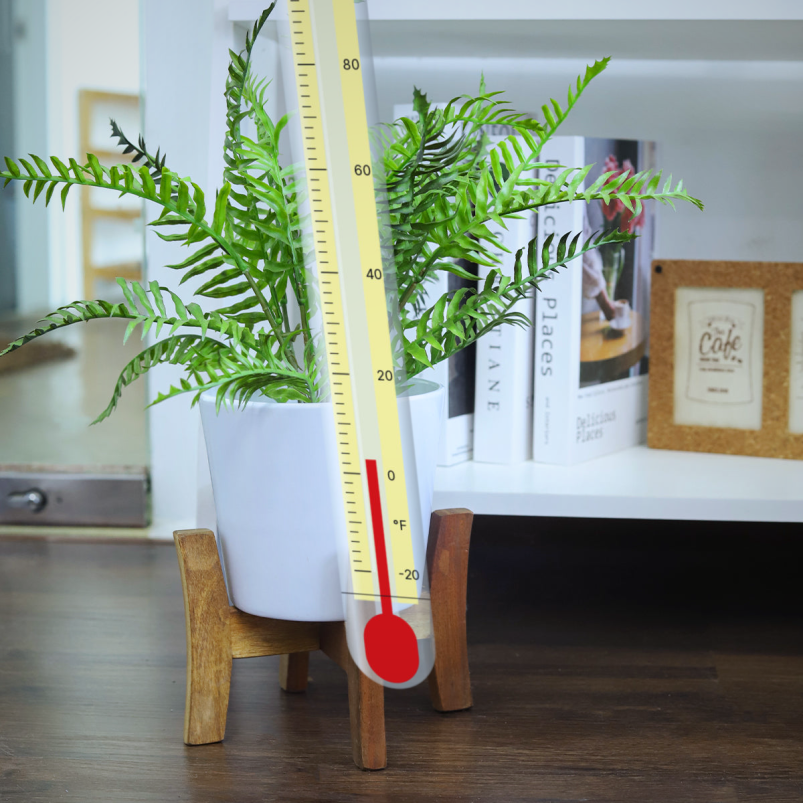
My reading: 3 °F
